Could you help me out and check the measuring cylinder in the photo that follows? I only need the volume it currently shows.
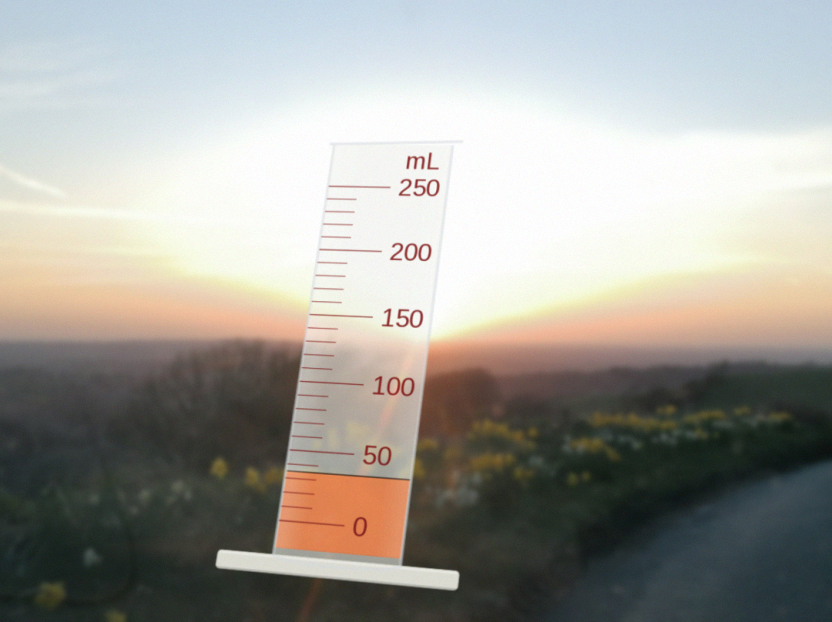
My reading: 35 mL
